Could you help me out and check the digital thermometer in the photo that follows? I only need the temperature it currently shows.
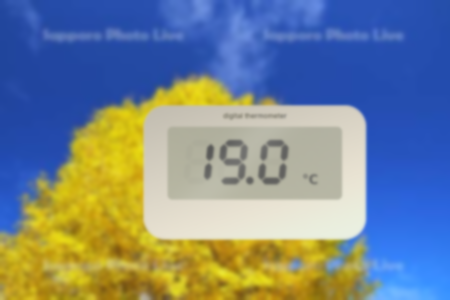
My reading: 19.0 °C
